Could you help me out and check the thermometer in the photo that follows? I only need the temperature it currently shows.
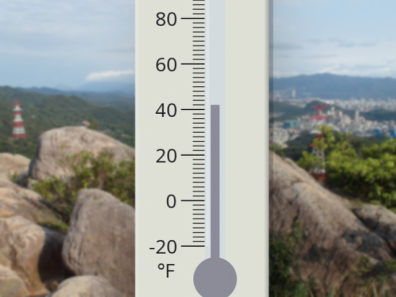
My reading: 42 °F
